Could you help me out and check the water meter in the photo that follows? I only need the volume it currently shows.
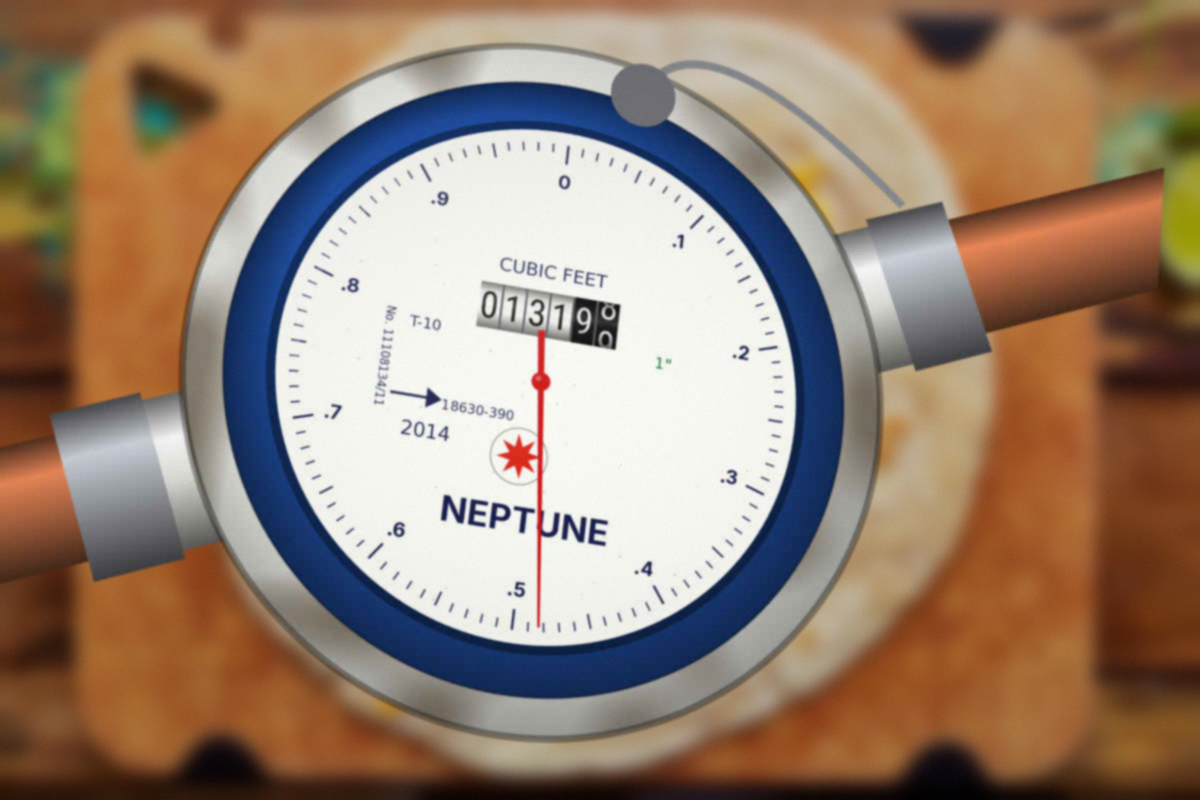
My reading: 13198.48 ft³
